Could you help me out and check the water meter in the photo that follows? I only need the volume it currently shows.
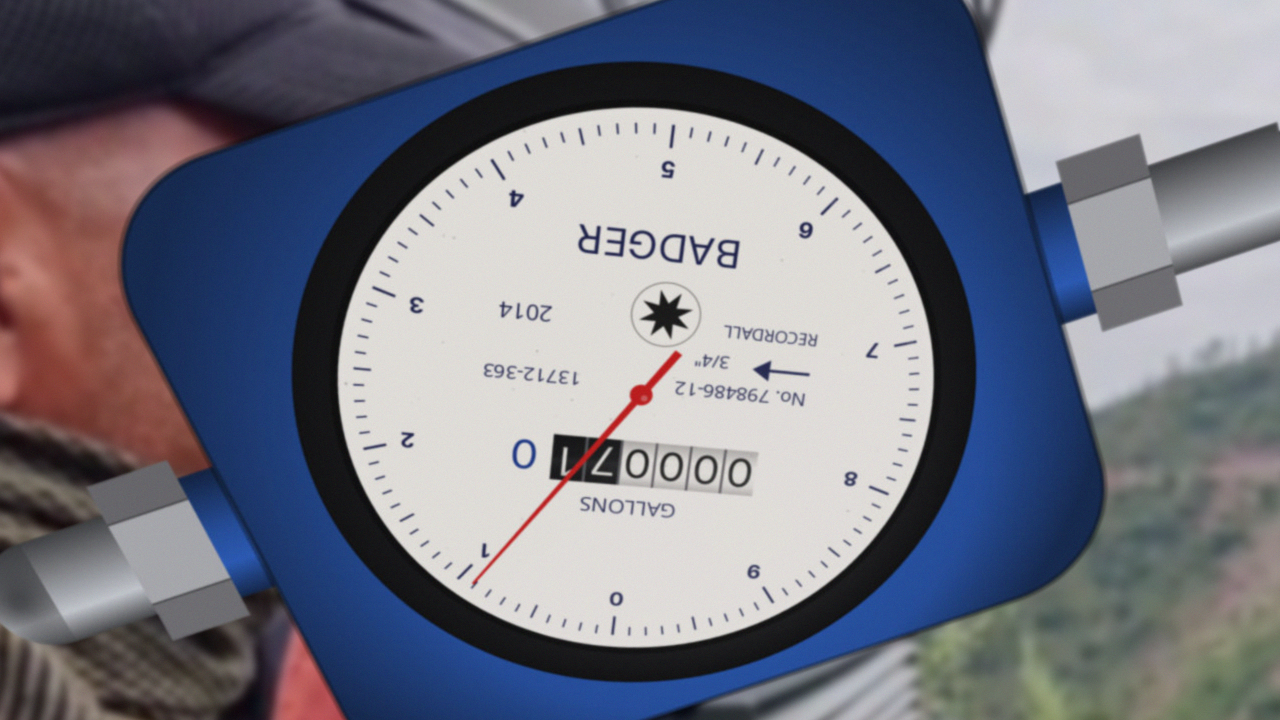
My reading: 710.9 gal
